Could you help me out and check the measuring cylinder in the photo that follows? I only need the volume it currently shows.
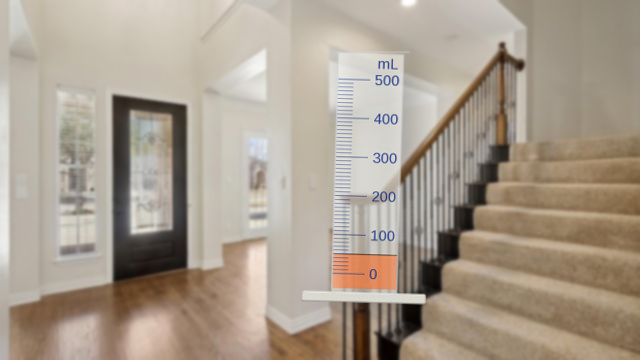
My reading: 50 mL
